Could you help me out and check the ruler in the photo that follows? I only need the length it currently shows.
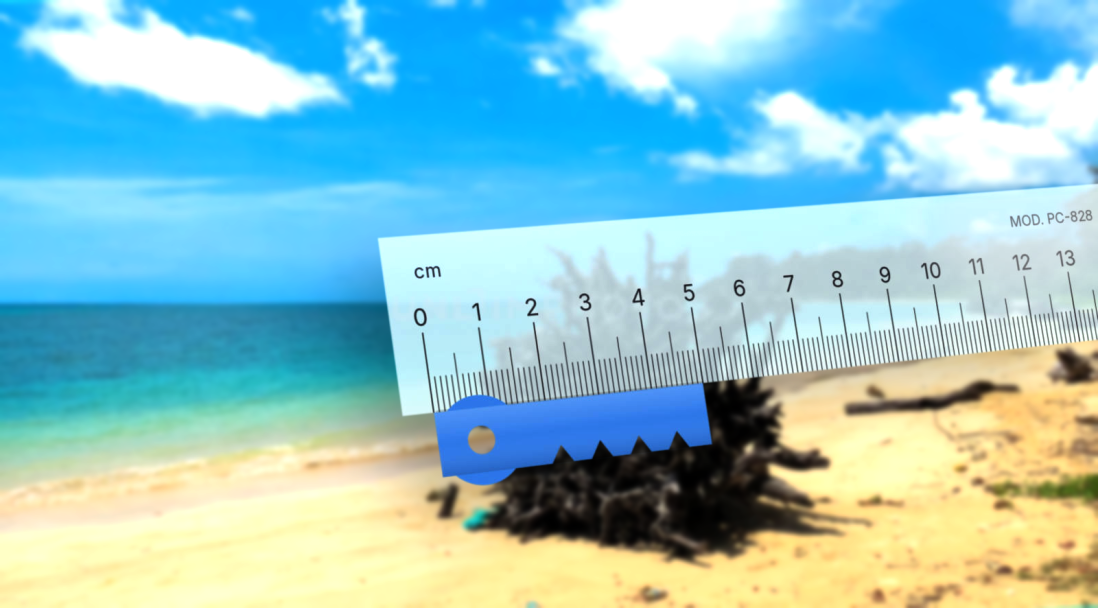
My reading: 5 cm
